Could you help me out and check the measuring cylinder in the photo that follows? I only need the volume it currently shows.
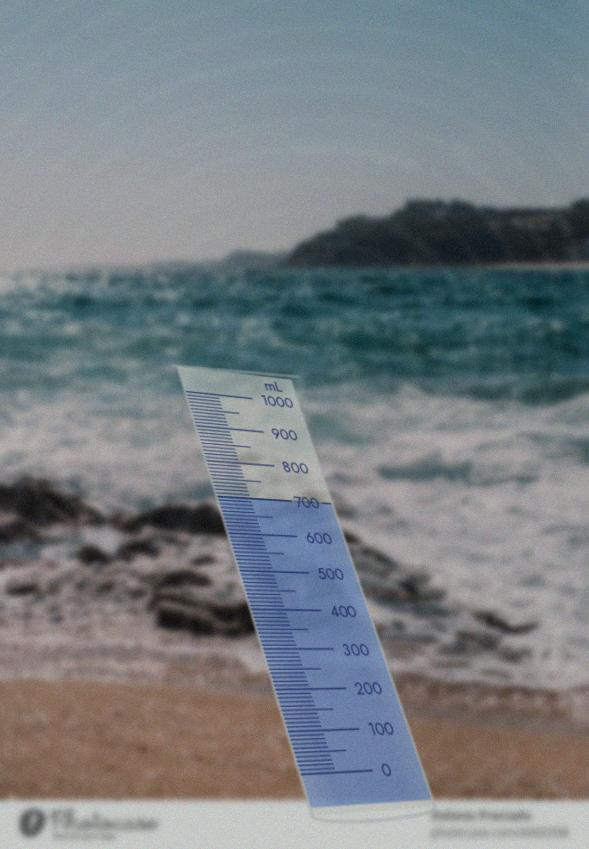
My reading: 700 mL
